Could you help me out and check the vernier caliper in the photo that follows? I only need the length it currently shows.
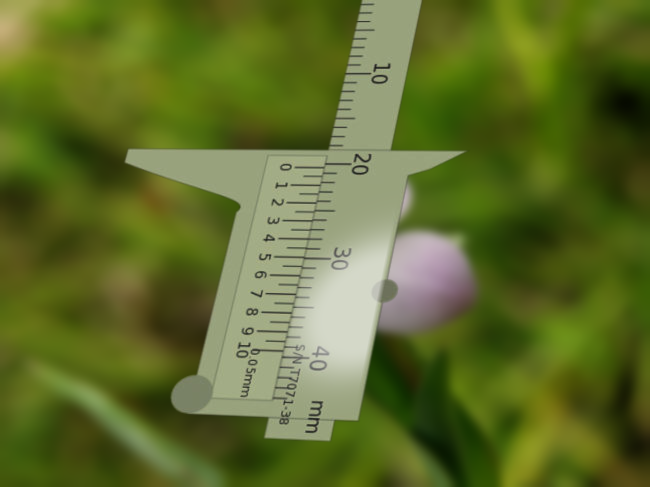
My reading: 20.4 mm
